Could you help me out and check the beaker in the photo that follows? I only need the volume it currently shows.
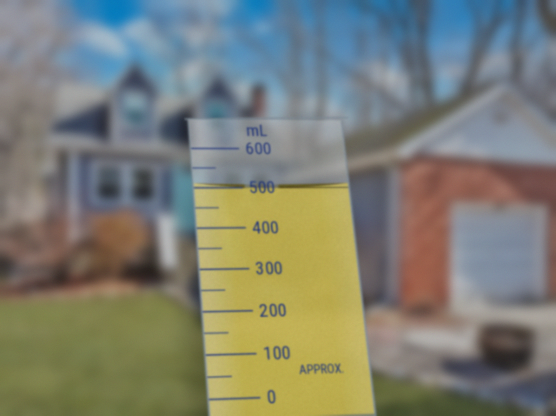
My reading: 500 mL
